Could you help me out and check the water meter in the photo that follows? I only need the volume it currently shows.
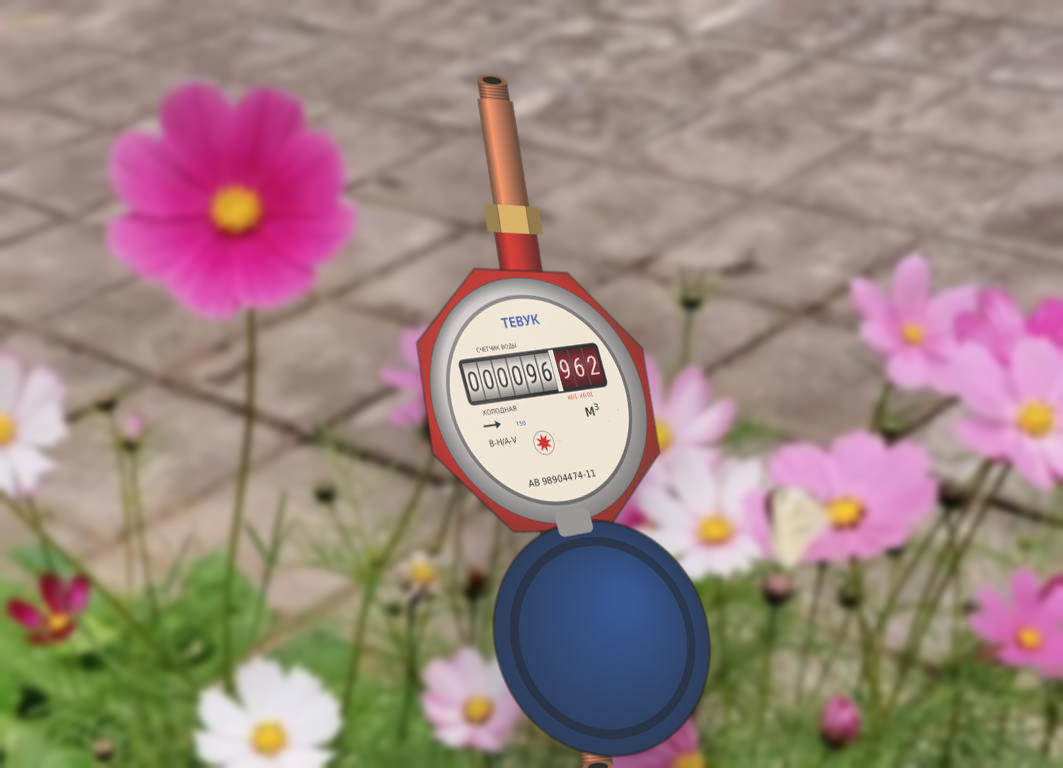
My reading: 96.962 m³
